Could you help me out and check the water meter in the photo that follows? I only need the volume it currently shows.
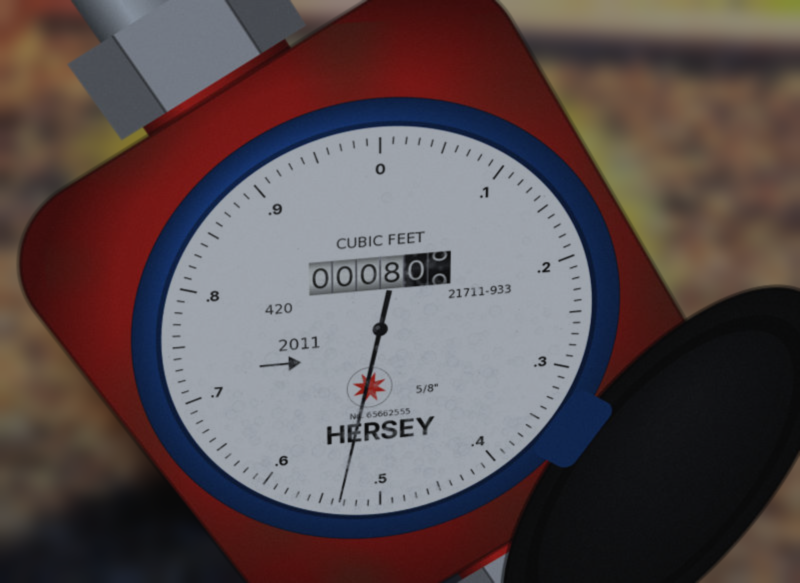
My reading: 808.53 ft³
